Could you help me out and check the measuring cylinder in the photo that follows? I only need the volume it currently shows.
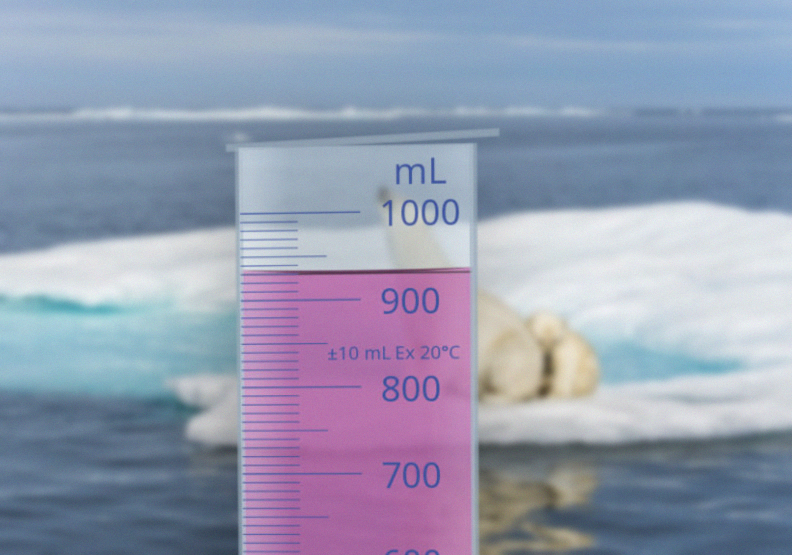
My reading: 930 mL
